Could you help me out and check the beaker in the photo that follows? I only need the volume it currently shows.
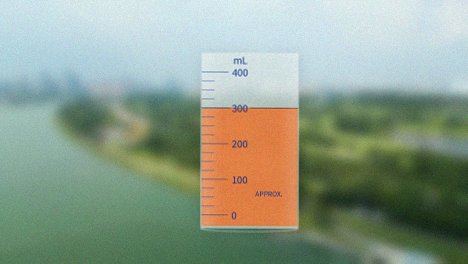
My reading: 300 mL
